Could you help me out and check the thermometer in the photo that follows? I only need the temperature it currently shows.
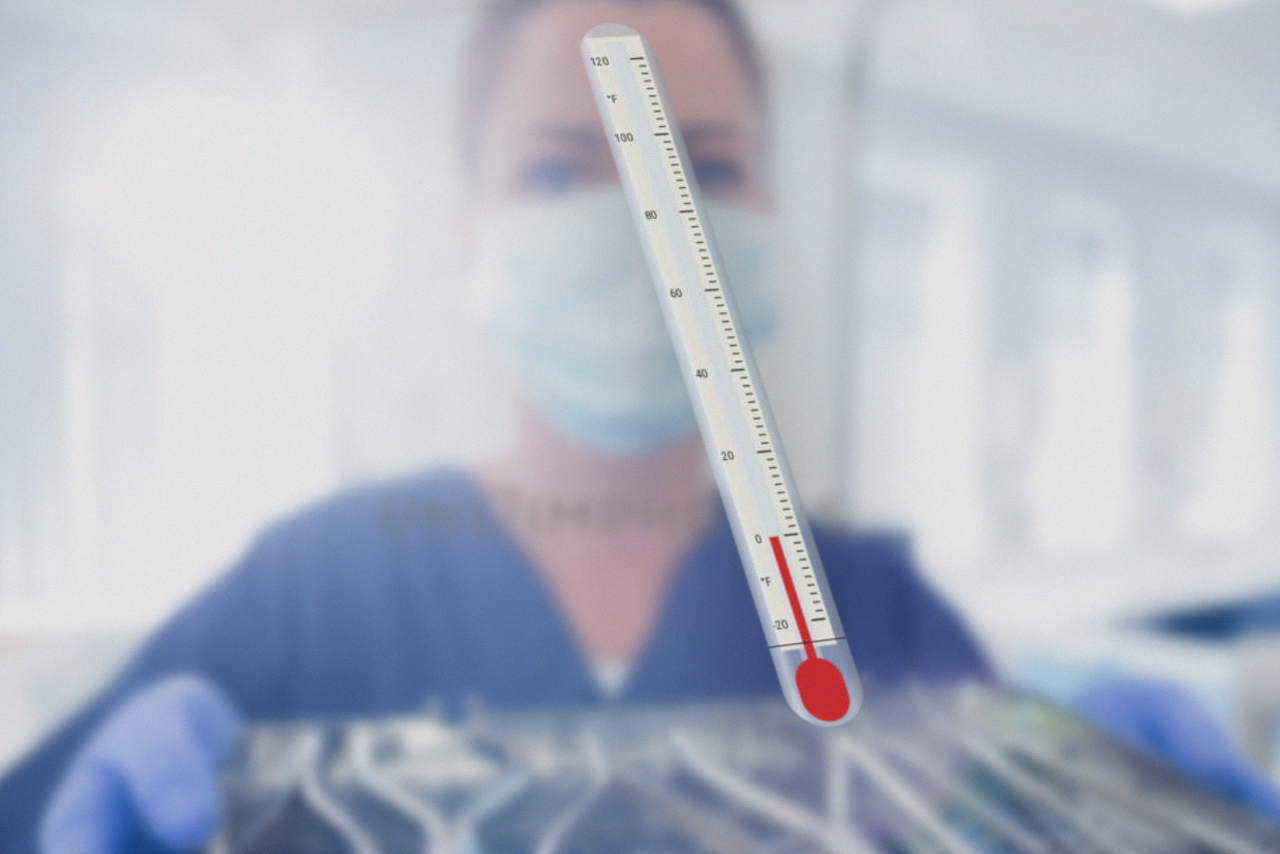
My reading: 0 °F
